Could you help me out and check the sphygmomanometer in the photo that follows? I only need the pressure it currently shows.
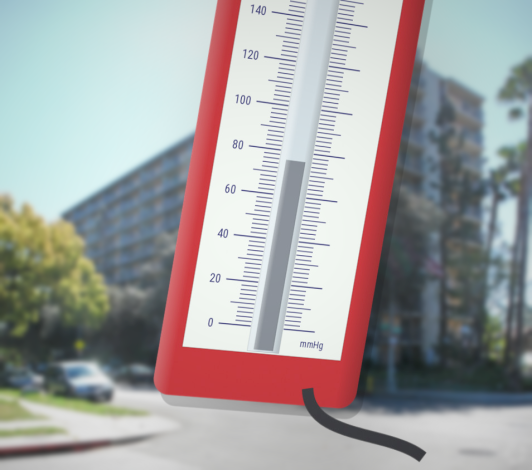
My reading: 76 mmHg
